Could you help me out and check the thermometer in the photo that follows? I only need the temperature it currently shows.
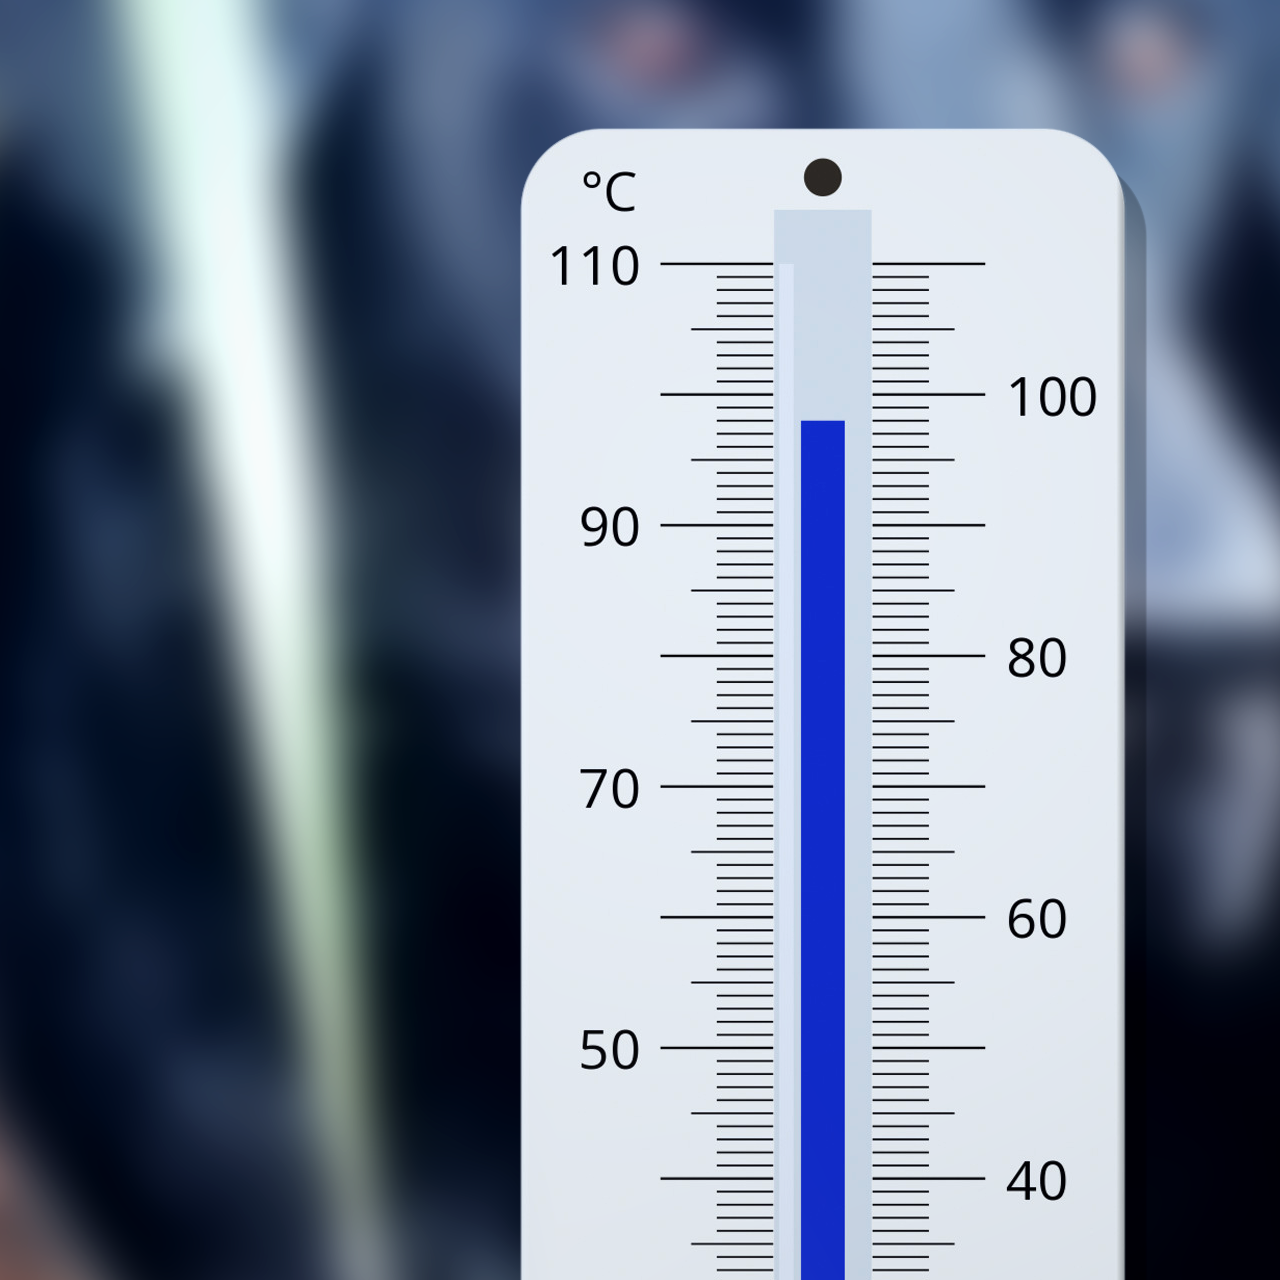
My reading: 98 °C
